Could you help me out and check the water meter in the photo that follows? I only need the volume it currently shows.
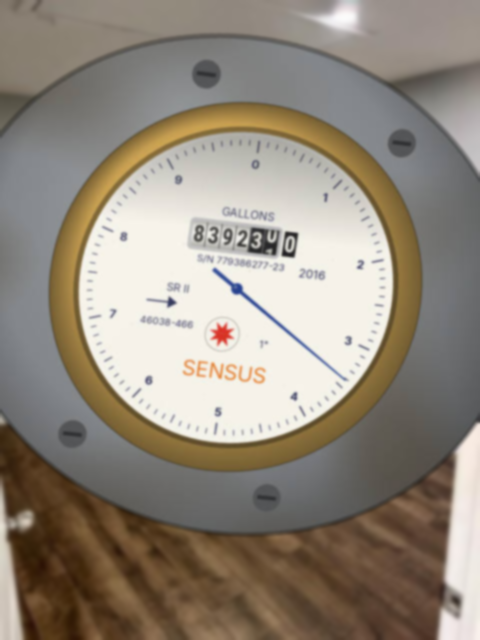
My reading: 8392303.4 gal
